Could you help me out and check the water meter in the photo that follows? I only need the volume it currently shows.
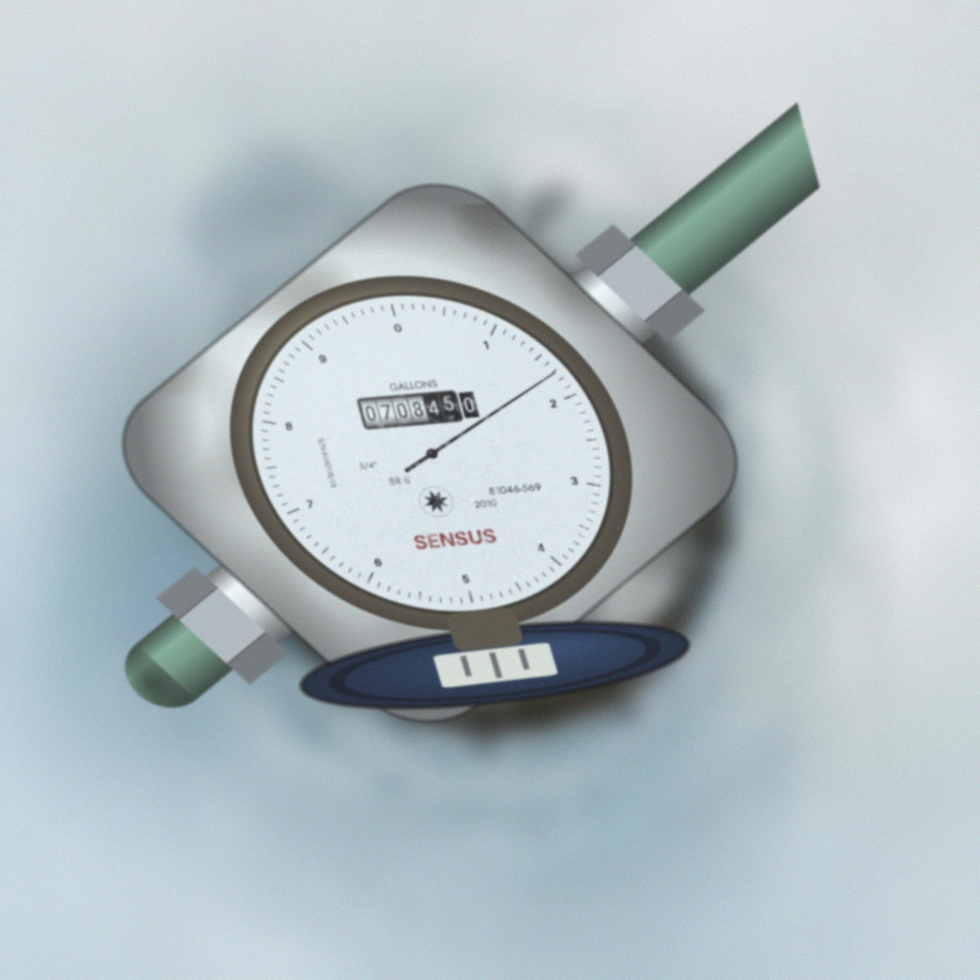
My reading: 708451.7 gal
